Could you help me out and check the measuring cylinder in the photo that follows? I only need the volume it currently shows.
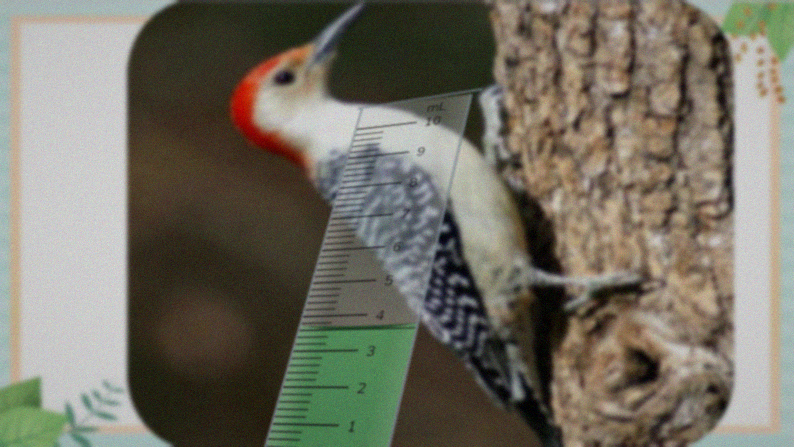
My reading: 3.6 mL
